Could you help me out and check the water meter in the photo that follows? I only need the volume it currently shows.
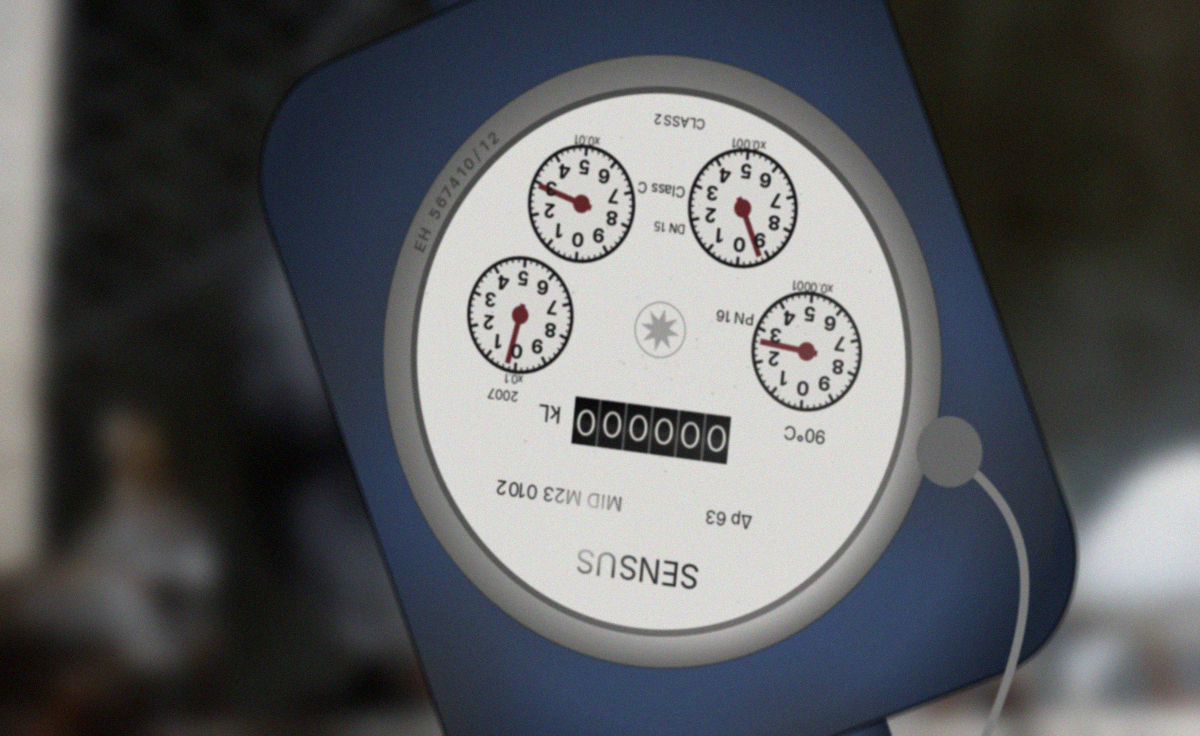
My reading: 0.0292 kL
